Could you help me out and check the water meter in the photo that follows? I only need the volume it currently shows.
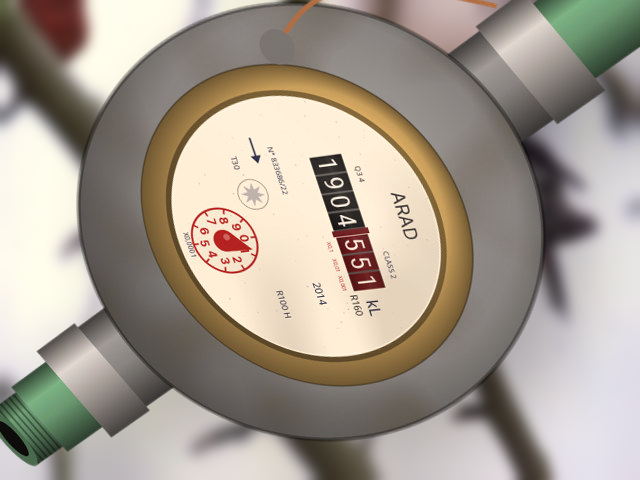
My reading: 1904.5510 kL
